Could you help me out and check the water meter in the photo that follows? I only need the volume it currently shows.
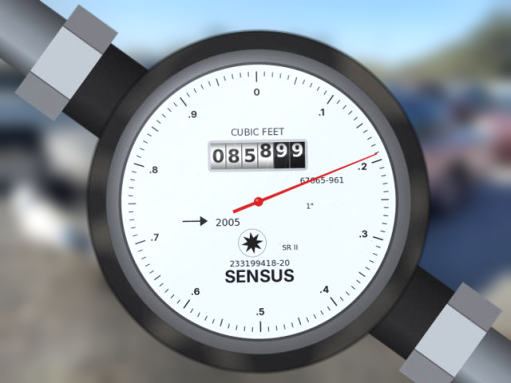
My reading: 85899.19 ft³
